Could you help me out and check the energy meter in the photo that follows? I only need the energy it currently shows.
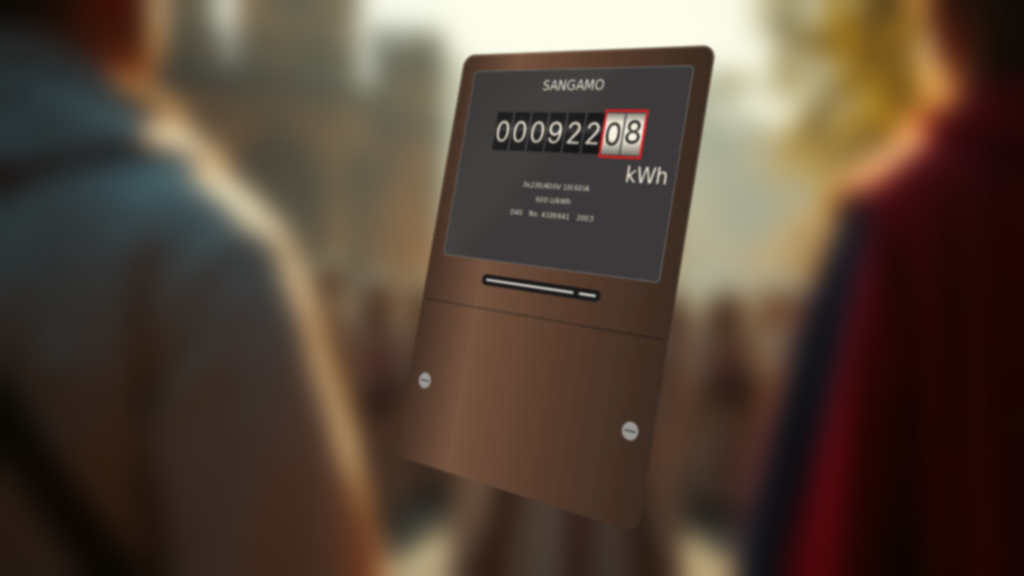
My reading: 922.08 kWh
